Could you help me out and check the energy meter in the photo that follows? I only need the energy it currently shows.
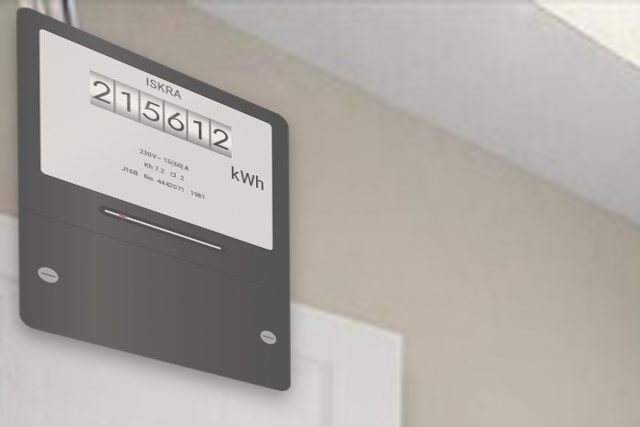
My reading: 215612 kWh
